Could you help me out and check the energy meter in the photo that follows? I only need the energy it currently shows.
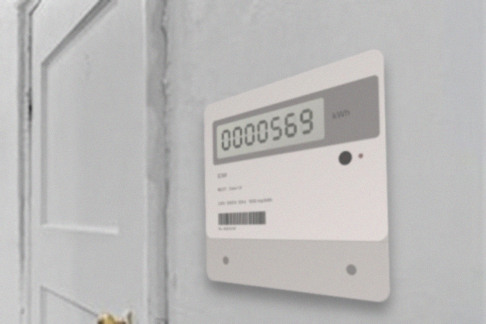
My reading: 569 kWh
